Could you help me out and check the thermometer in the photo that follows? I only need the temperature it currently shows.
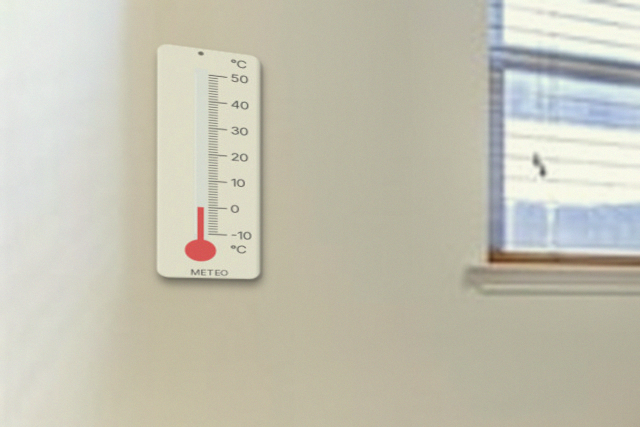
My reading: 0 °C
